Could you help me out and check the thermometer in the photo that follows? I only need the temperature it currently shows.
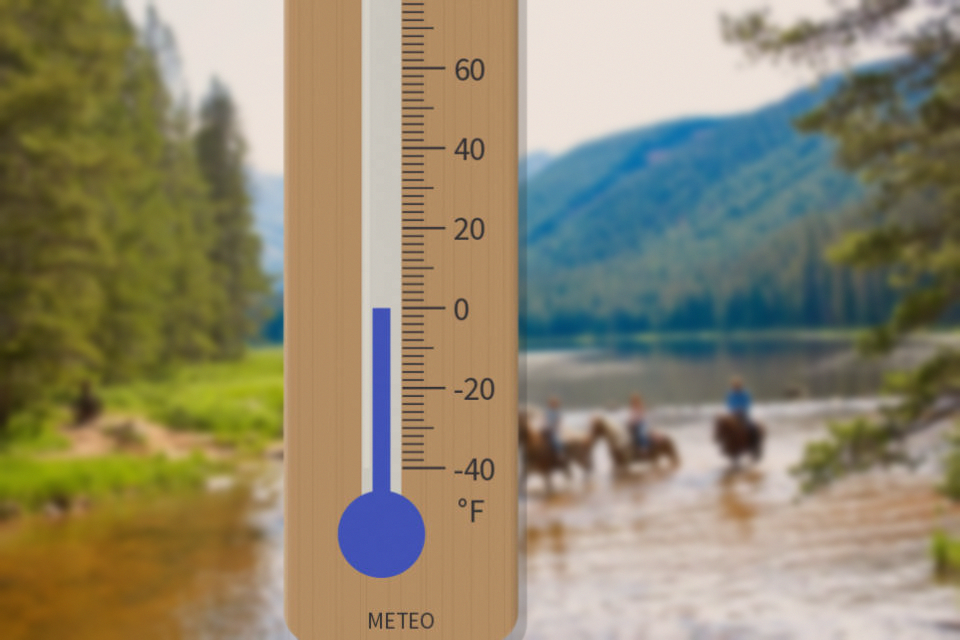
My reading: 0 °F
